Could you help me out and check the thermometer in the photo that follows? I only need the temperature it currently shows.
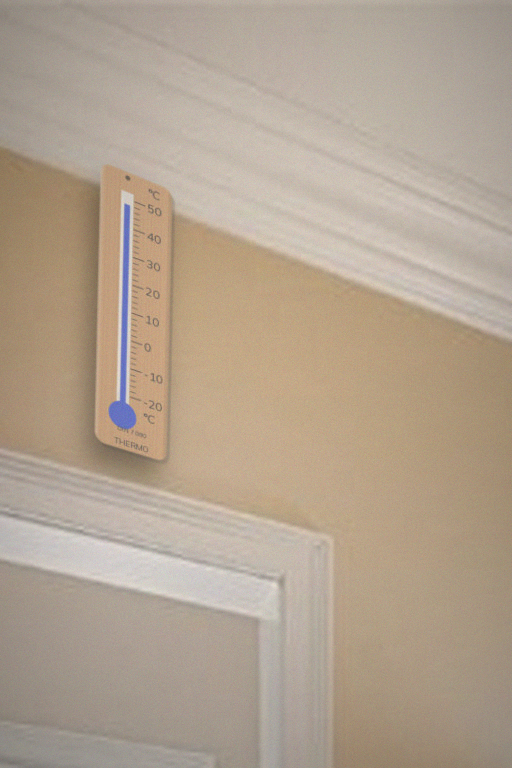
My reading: 48 °C
